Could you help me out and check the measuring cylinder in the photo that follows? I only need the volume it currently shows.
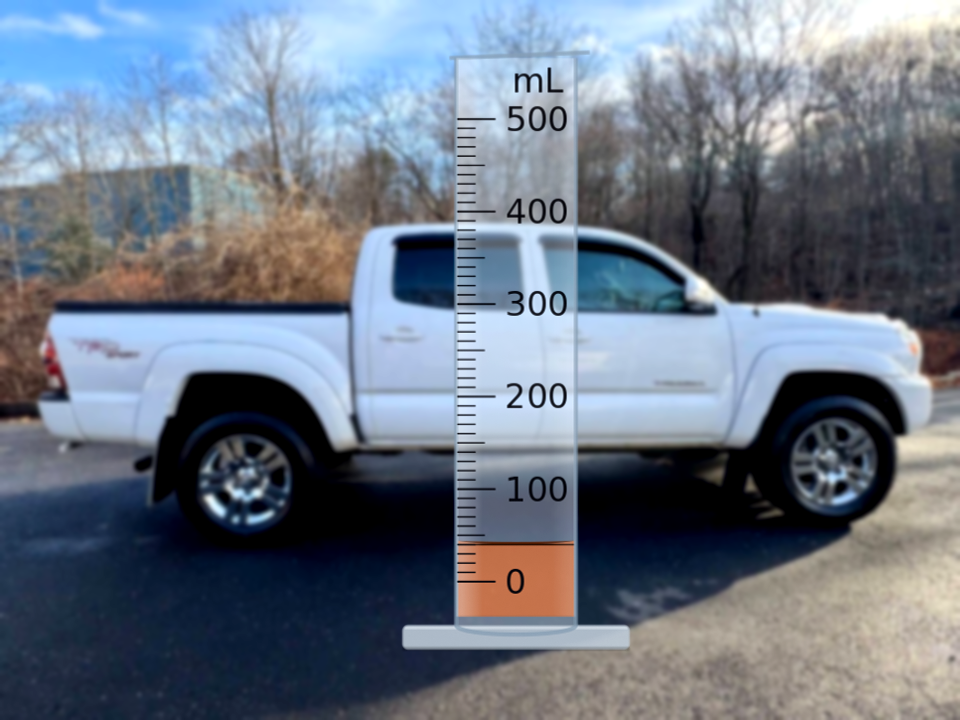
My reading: 40 mL
